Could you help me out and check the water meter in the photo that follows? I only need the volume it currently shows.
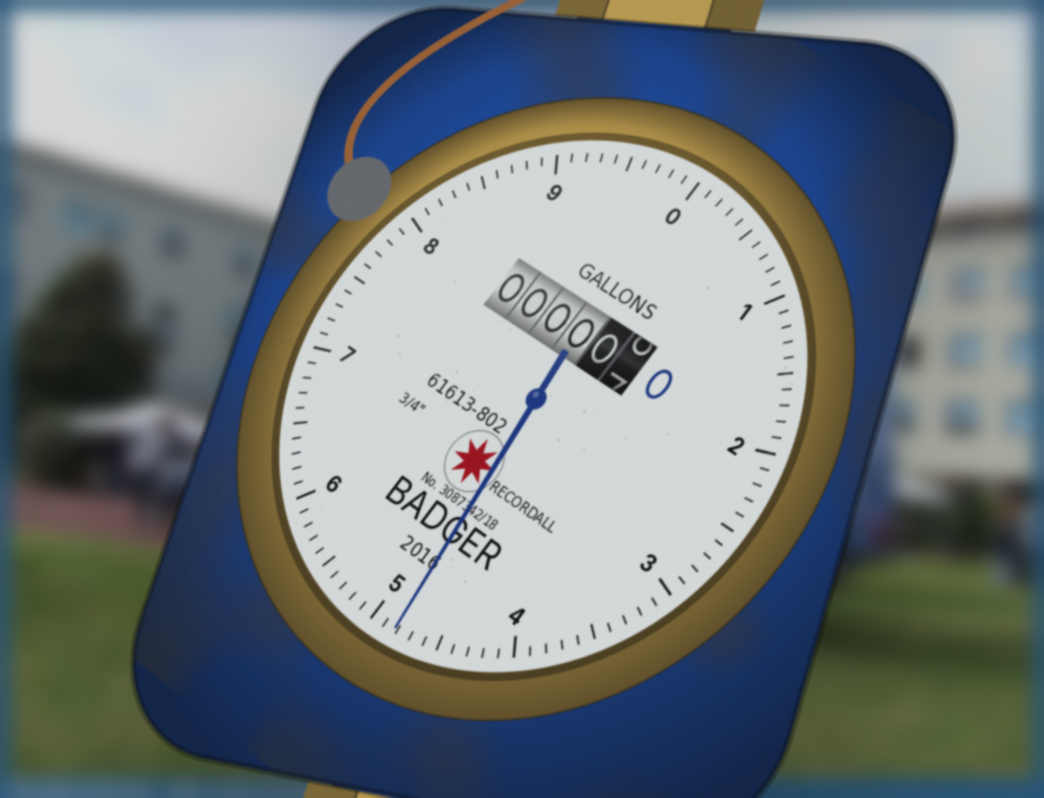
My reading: 64.8 gal
